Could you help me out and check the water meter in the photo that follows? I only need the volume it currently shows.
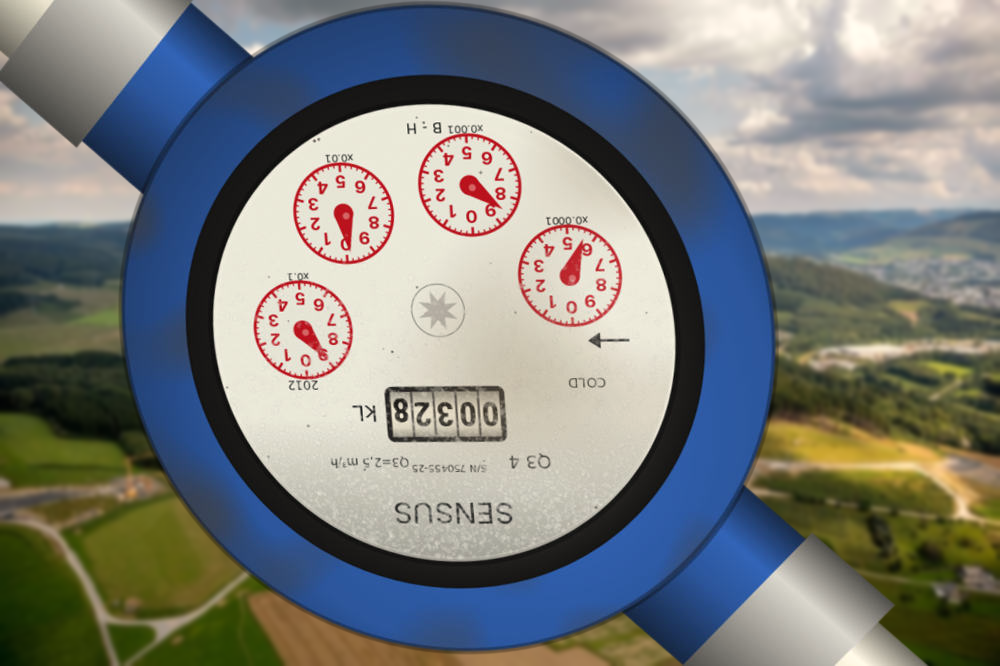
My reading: 327.8985 kL
